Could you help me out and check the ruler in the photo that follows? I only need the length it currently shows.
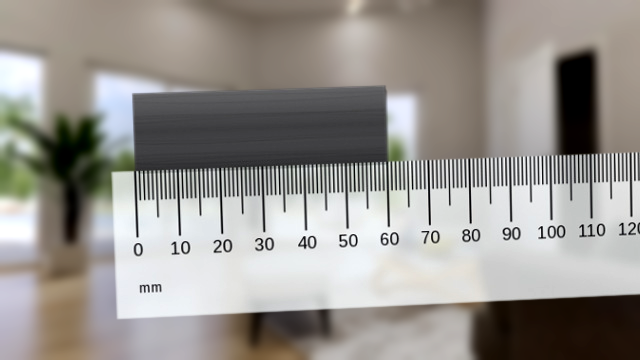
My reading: 60 mm
